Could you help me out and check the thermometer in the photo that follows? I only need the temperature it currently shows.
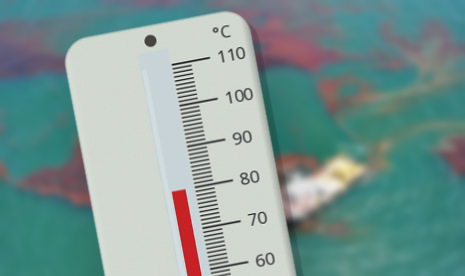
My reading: 80 °C
